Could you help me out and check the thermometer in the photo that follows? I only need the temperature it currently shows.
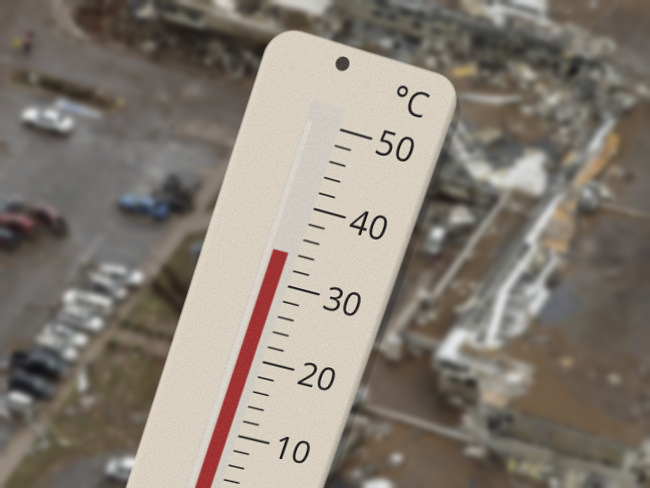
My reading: 34 °C
